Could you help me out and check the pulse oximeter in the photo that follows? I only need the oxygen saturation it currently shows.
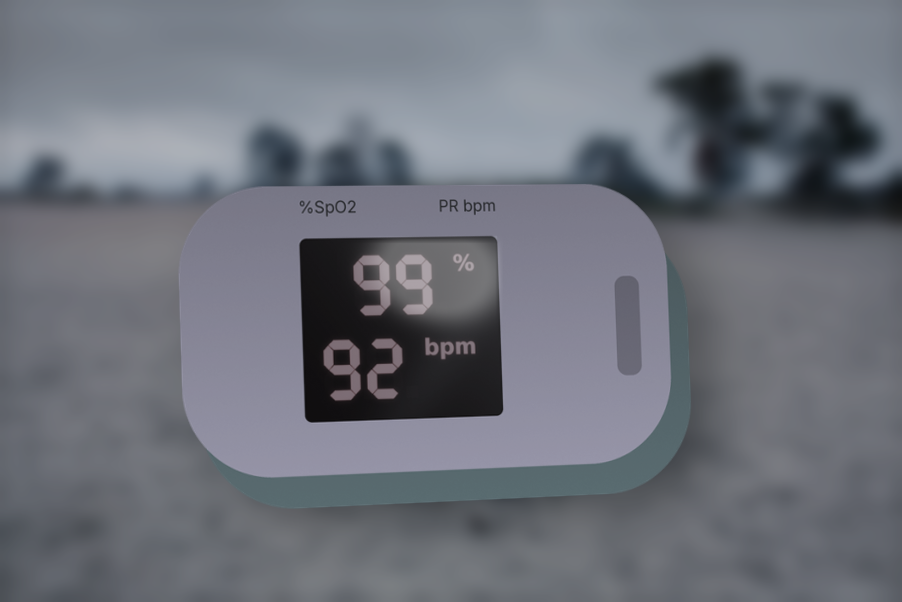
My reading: 99 %
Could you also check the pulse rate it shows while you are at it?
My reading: 92 bpm
